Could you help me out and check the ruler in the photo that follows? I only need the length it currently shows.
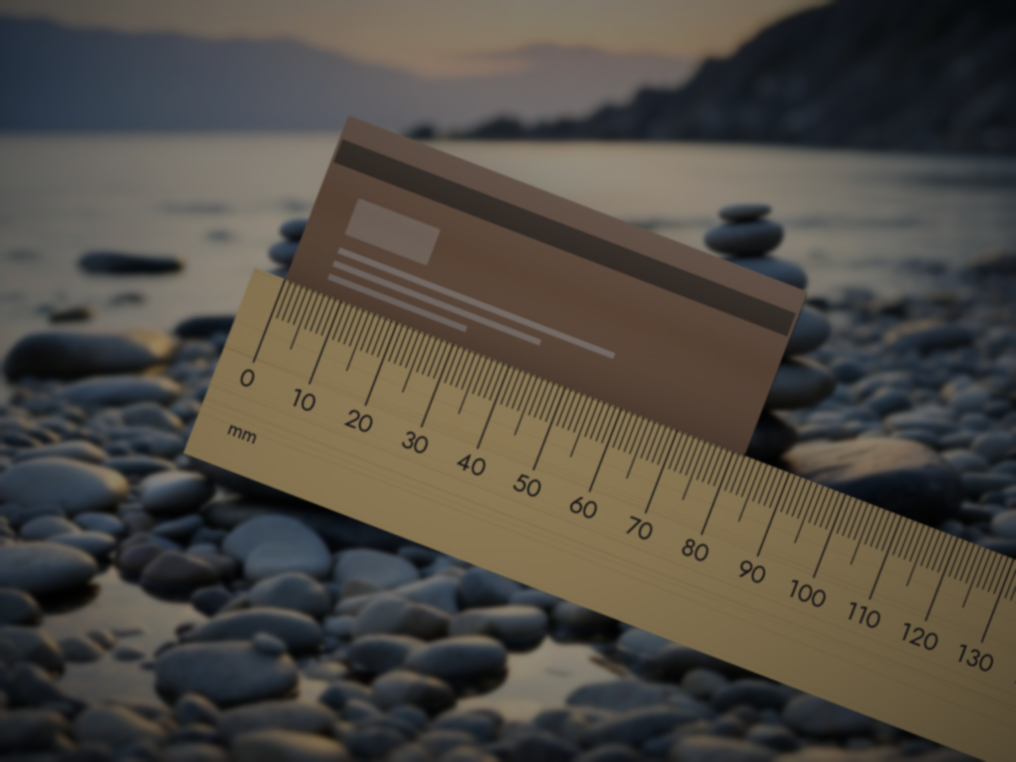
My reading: 82 mm
